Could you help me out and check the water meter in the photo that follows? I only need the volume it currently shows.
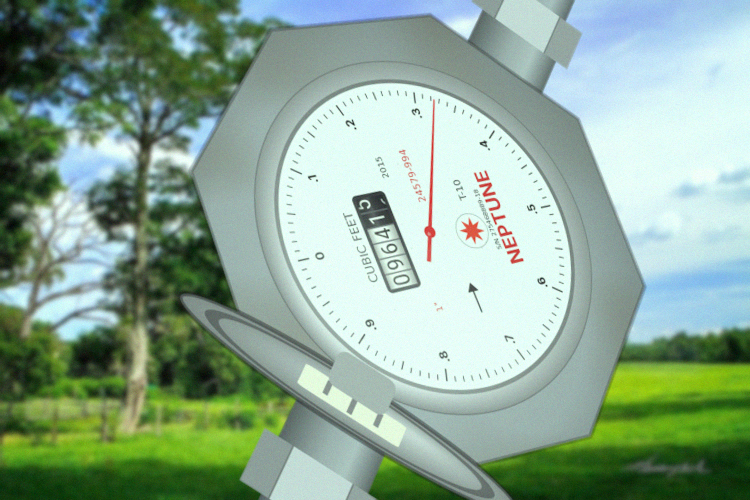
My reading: 96415.32 ft³
